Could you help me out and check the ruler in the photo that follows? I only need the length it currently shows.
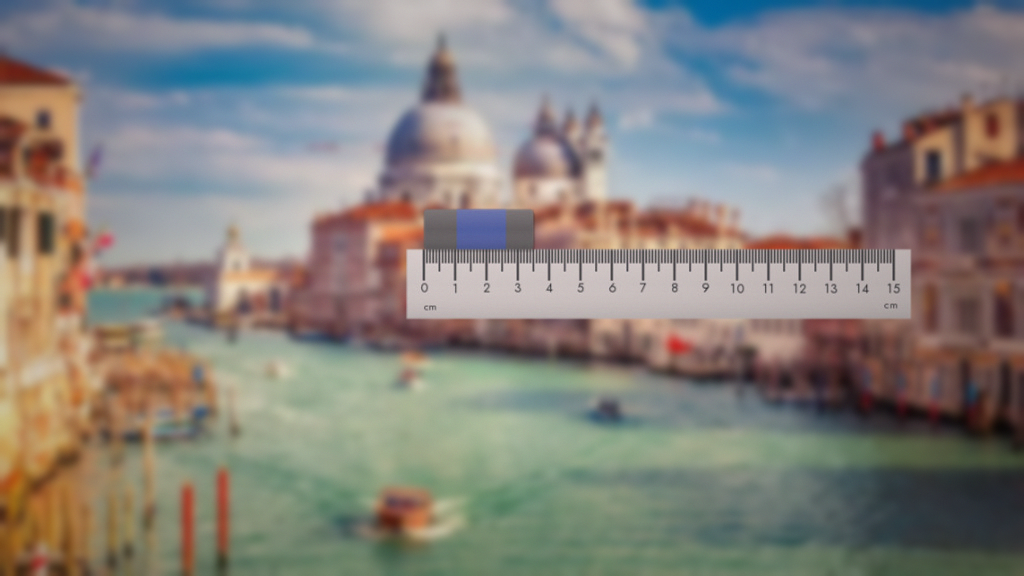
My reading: 3.5 cm
